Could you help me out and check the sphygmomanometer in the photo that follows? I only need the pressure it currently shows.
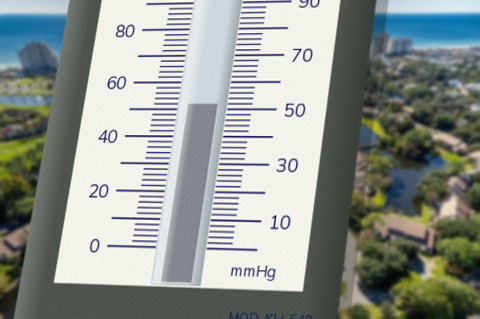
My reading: 52 mmHg
